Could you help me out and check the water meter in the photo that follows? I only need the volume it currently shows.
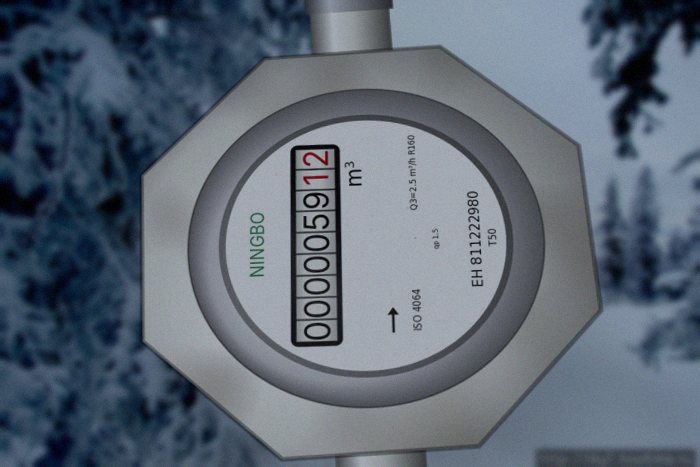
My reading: 59.12 m³
